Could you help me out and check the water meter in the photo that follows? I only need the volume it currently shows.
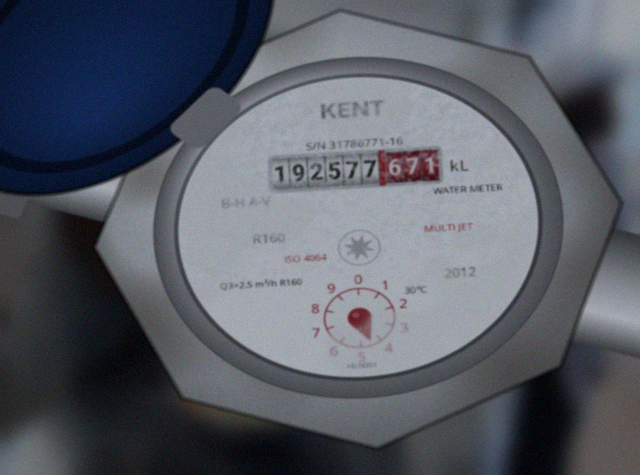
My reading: 192577.6714 kL
